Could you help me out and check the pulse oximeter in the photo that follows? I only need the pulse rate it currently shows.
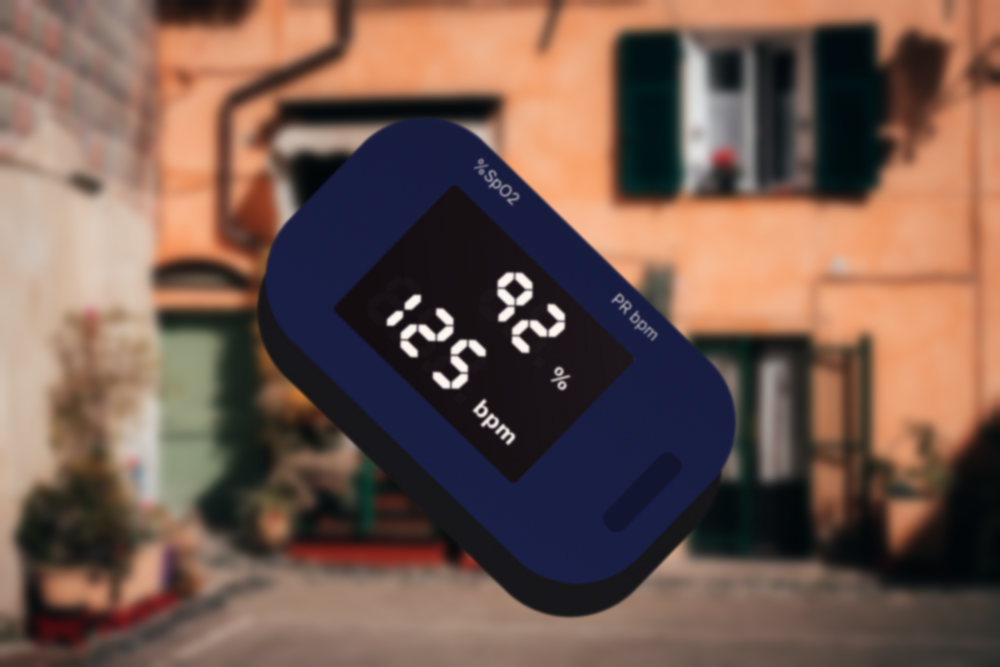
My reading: 125 bpm
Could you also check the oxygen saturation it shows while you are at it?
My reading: 92 %
